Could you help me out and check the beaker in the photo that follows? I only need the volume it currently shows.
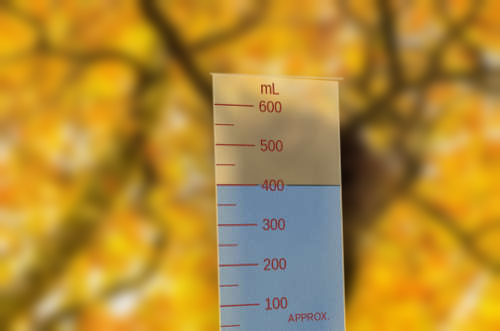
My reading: 400 mL
